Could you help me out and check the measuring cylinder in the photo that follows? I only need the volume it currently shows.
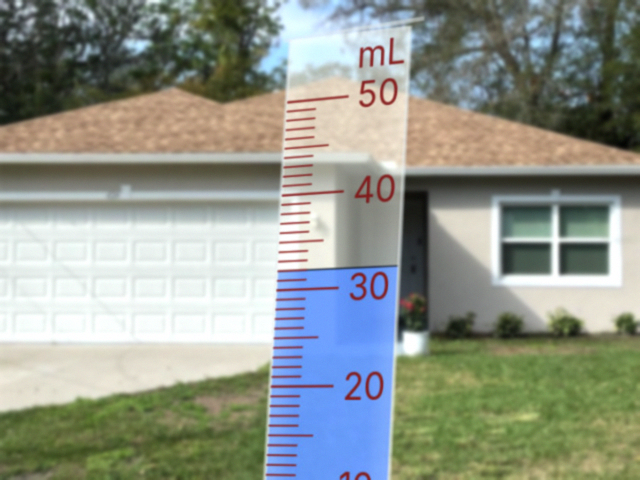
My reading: 32 mL
